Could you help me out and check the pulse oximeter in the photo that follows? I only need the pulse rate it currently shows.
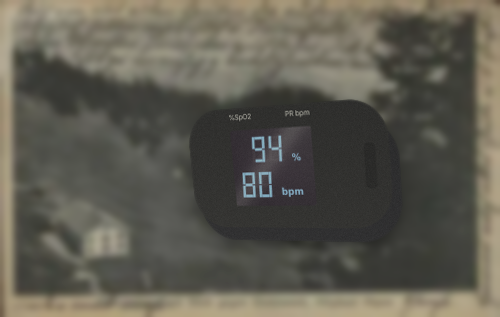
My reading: 80 bpm
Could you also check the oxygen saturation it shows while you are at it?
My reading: 94 %
